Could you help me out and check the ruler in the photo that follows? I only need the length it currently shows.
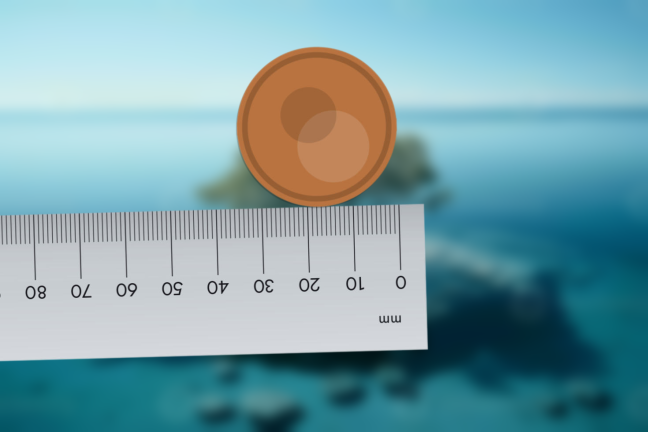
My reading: 35 mm
